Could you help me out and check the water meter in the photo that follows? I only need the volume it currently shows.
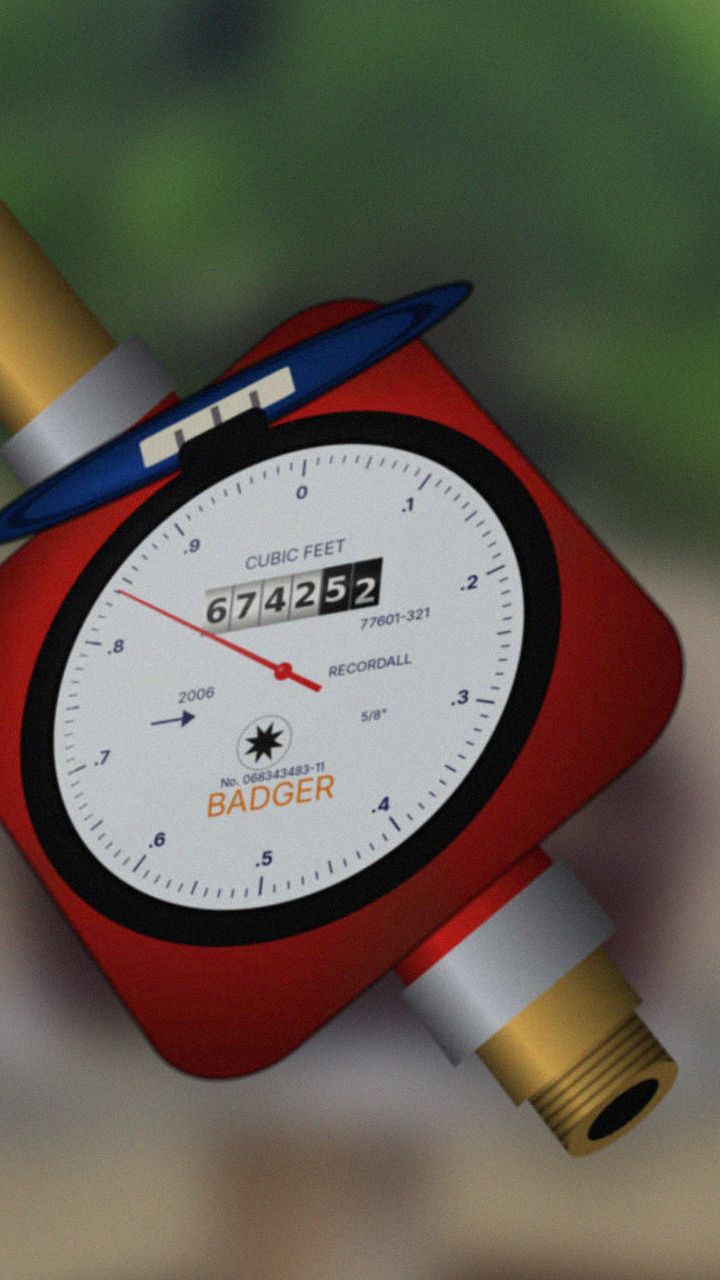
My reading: 674251.84 ft³
